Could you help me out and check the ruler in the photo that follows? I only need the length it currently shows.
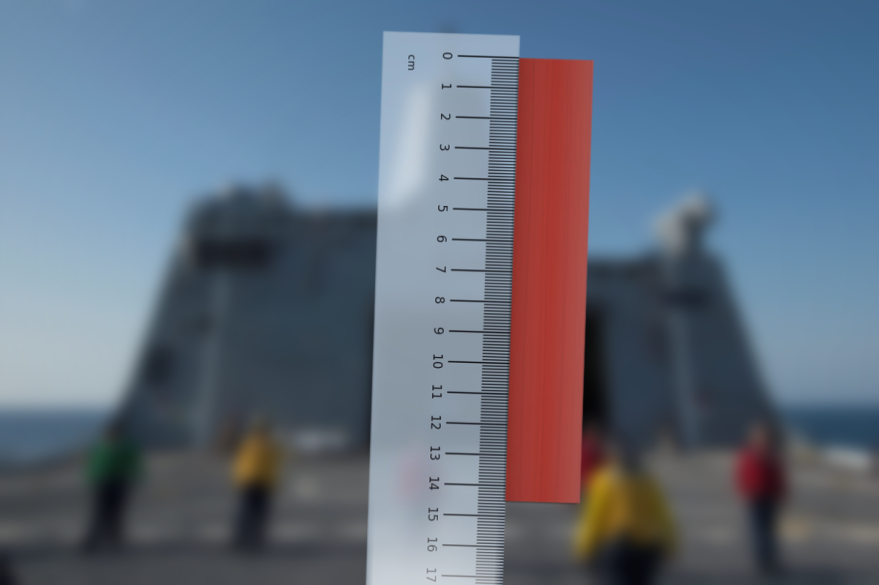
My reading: 14.5 cm
